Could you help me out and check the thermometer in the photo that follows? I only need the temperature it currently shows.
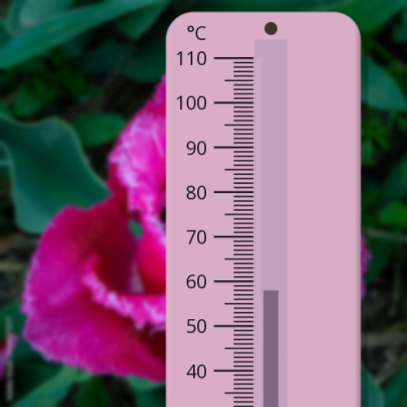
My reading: 58 °C
